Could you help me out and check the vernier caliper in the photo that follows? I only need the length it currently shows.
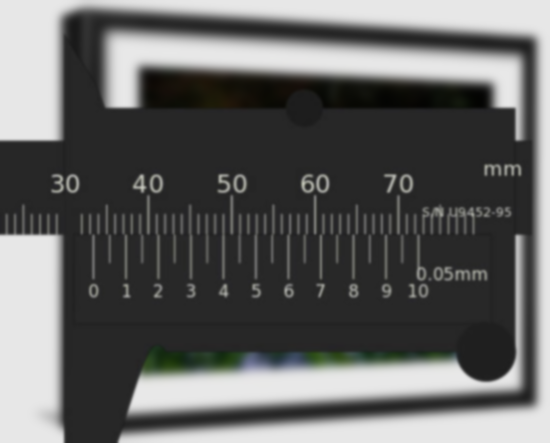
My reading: 33.4 mm
